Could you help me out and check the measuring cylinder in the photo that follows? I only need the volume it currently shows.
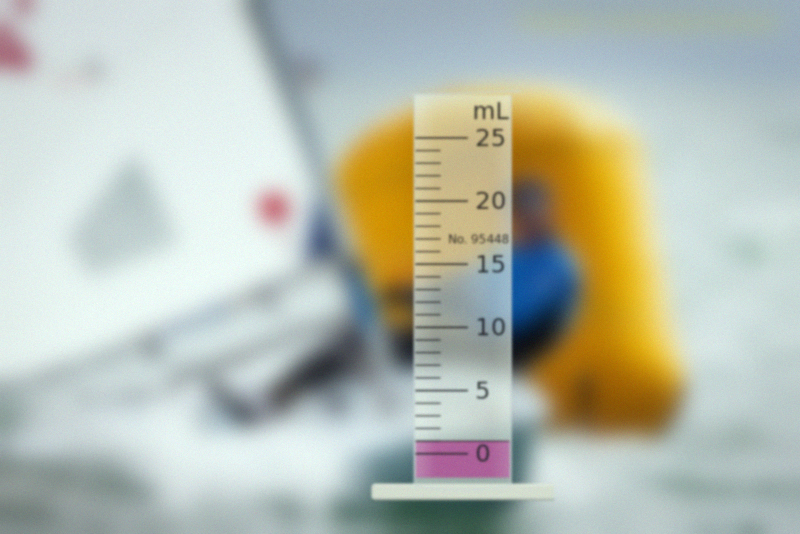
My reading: 1 mL
